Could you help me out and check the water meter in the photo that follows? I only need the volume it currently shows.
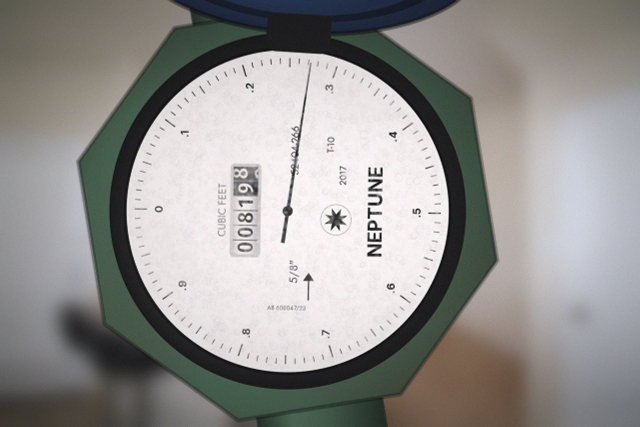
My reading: 8198.27 ft³
